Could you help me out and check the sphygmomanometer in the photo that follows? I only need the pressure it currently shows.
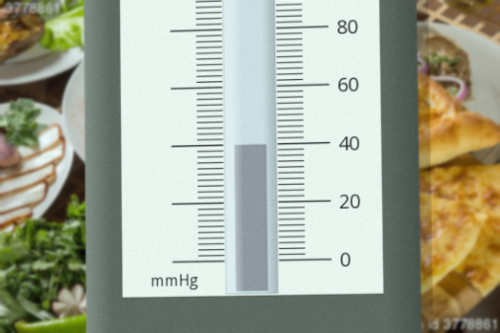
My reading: 40 mmHg
